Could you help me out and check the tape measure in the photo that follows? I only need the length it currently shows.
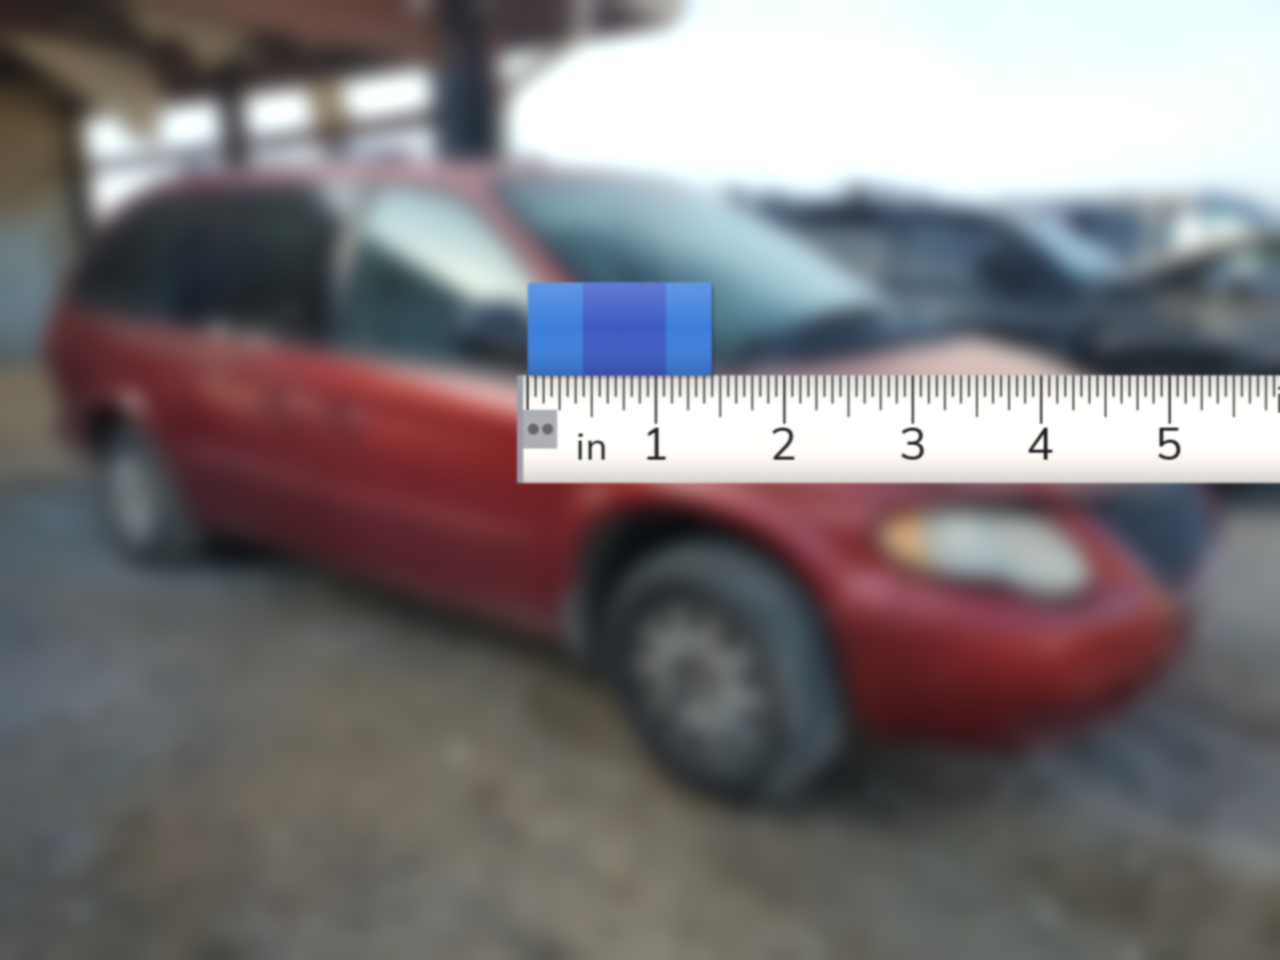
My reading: 1.4375 in
